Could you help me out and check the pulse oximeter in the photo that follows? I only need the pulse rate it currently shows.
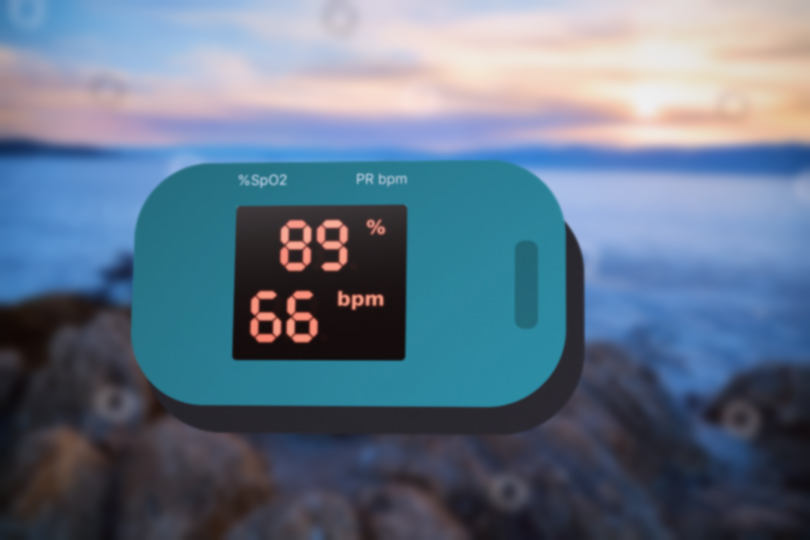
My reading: 66 bpm
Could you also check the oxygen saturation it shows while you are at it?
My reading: 89 %
